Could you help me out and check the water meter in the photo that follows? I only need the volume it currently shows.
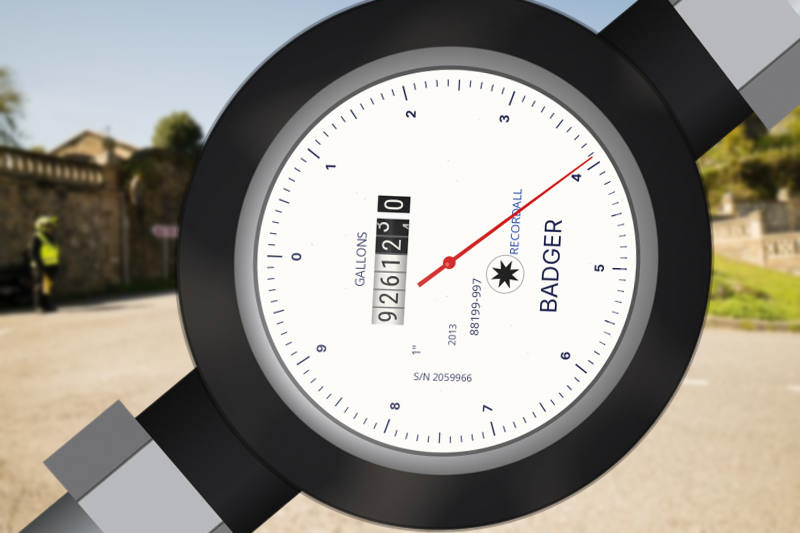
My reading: 9261233.9 gal
